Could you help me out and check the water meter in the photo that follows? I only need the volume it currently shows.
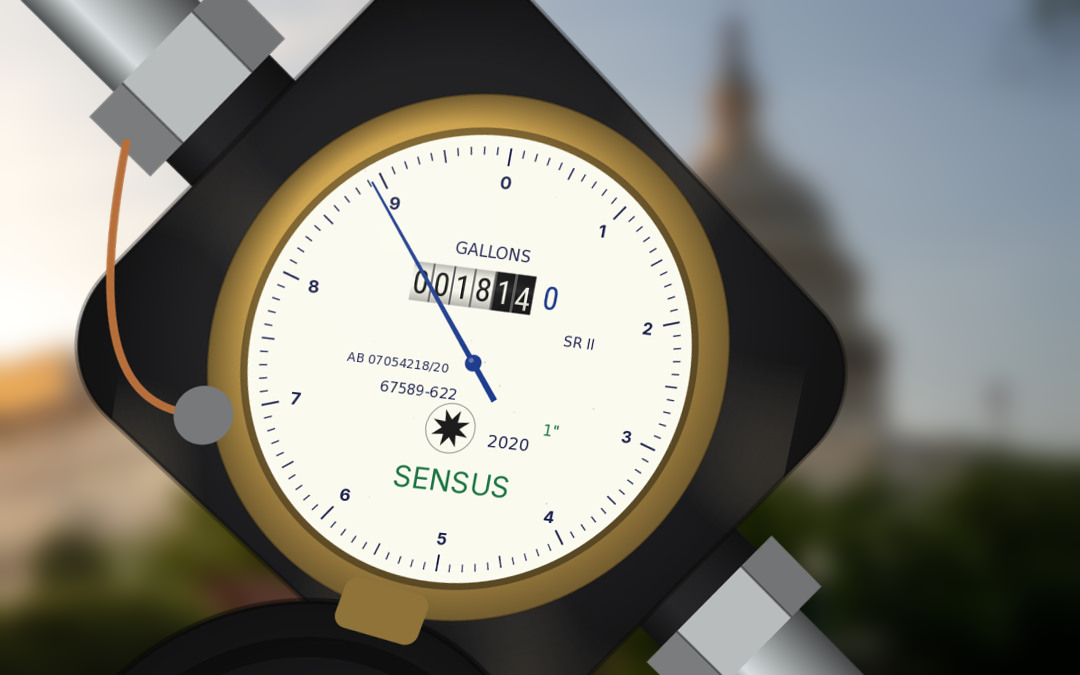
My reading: 18138.9 gal
